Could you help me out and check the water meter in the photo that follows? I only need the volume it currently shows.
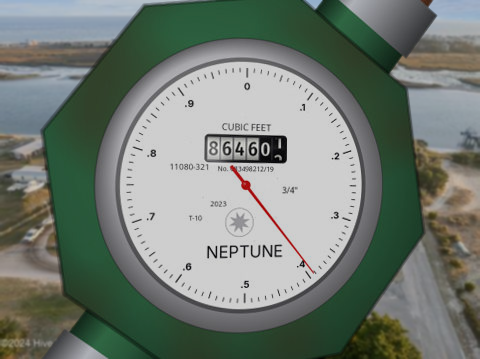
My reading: 864601.39 ft³
